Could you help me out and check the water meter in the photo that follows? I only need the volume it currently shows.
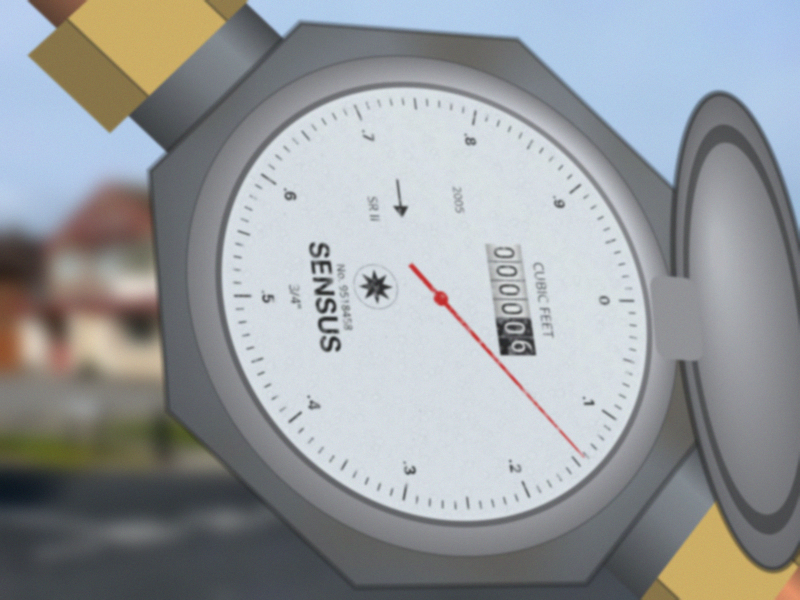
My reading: 6.14 ft³
